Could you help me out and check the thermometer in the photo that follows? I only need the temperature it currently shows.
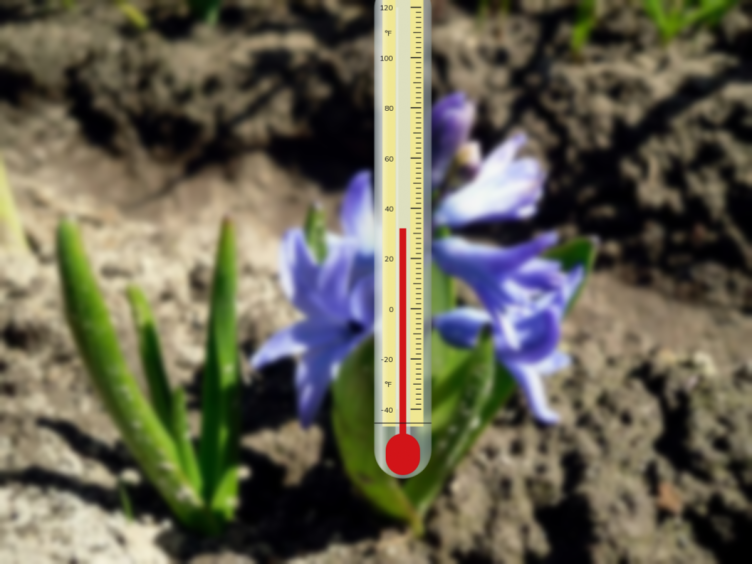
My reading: 32 °F
